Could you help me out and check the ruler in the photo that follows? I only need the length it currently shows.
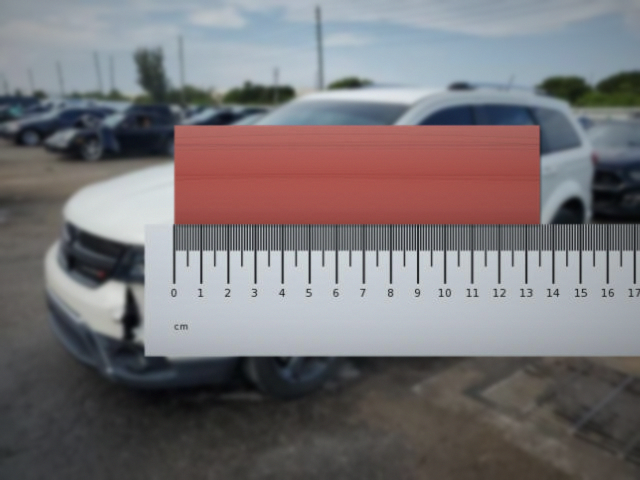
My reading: 13.5 cm
